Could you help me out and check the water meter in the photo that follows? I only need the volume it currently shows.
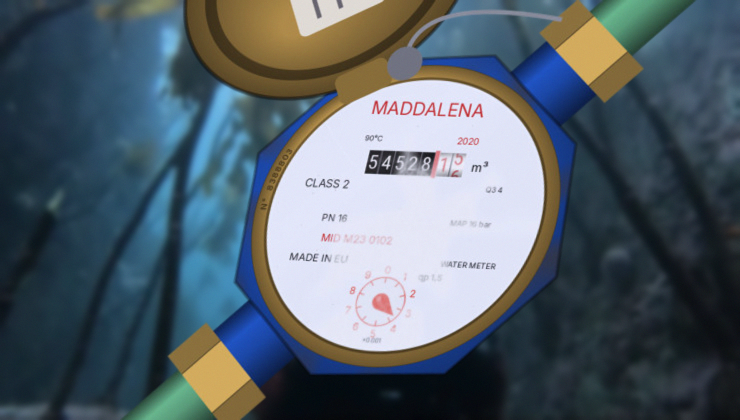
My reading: 54528.153 m³
